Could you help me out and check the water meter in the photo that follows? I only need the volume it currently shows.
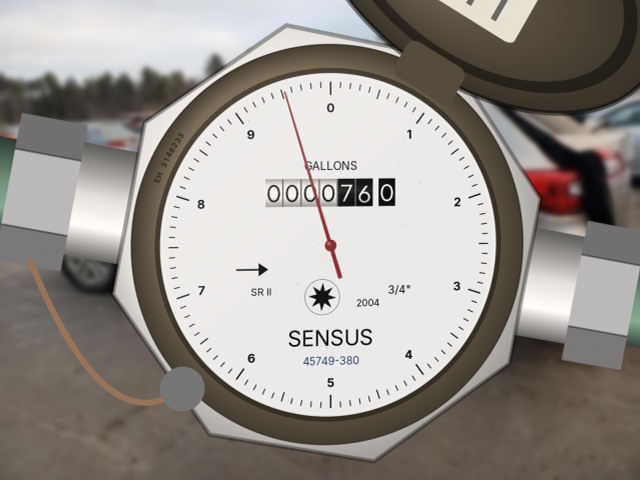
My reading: 759.5 gal
